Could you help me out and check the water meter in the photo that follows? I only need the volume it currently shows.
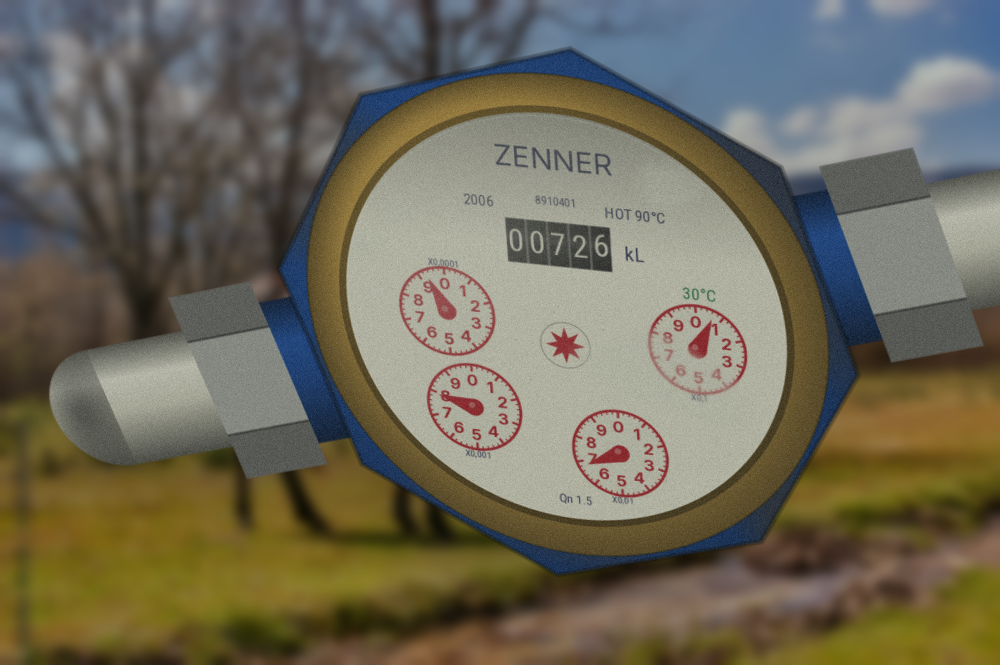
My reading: 726.0679 kL
